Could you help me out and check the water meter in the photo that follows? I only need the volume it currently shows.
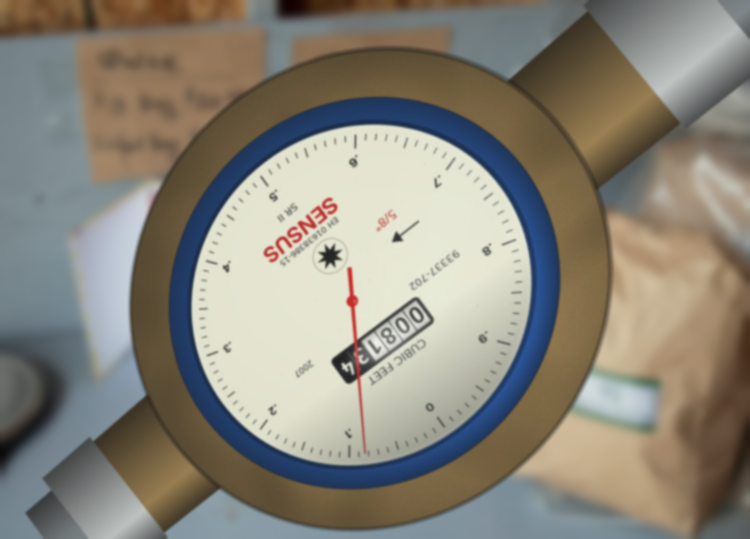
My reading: 8134.08 ft³
